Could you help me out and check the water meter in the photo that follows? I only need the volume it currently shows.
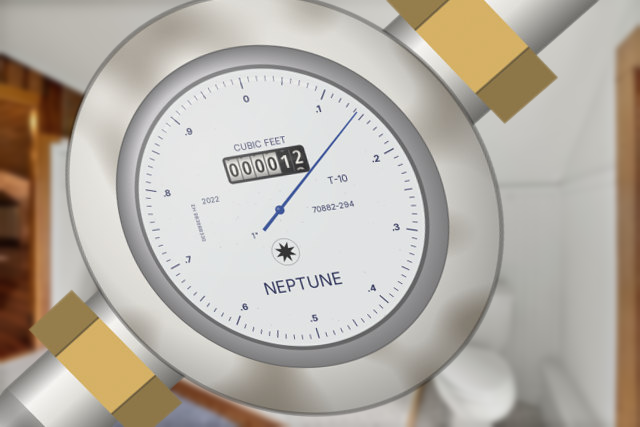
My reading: 12.14 ft³
